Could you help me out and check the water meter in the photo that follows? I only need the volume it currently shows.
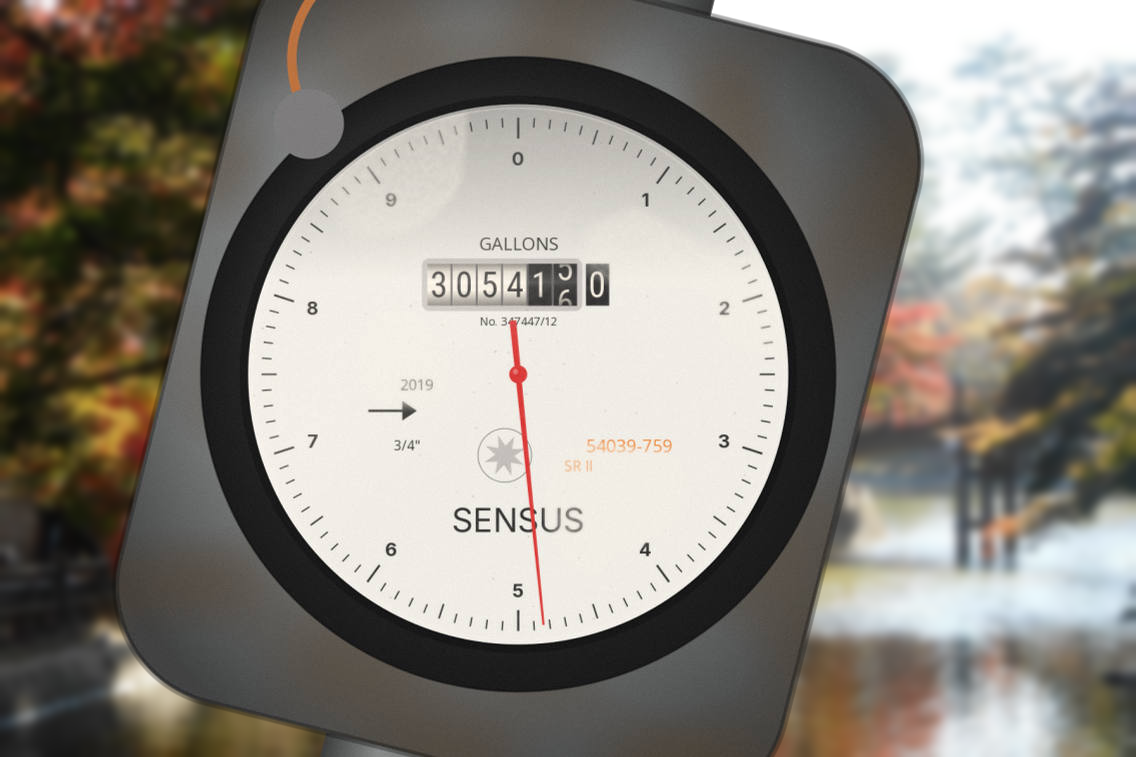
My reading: 3054154.8 gal
